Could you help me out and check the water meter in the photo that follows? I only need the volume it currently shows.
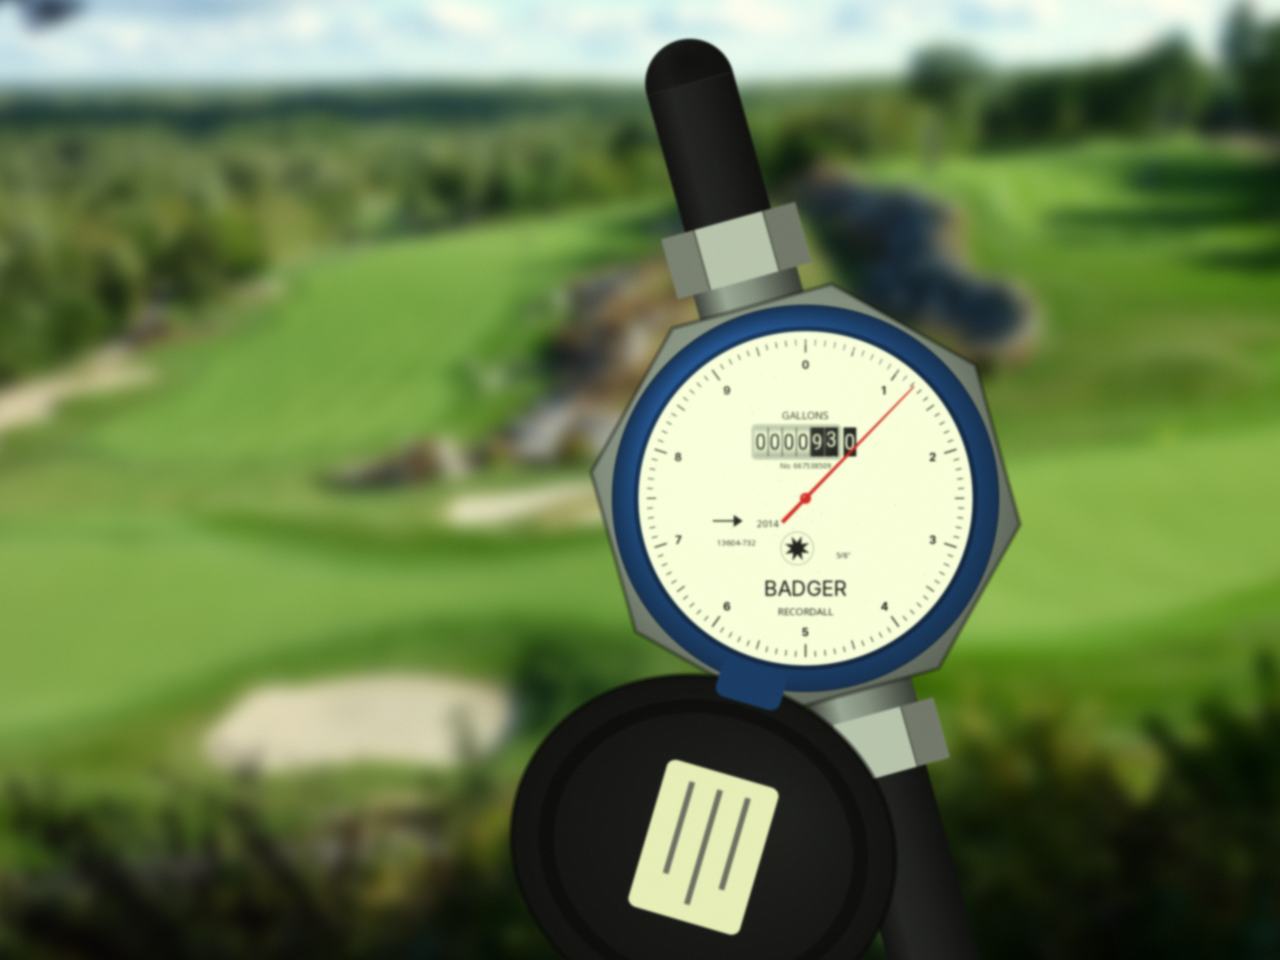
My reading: 931.2 gal
